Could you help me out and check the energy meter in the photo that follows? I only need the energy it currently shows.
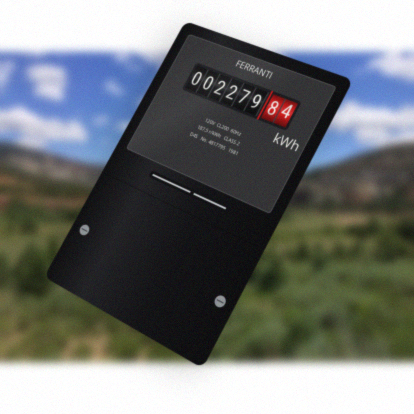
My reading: 2279.84 kWh
